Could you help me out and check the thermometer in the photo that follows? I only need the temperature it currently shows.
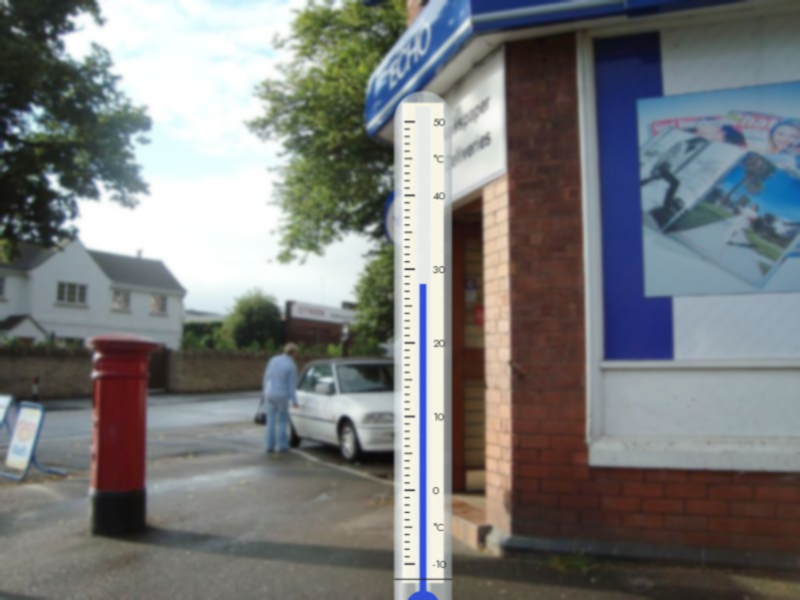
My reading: 28 °C
